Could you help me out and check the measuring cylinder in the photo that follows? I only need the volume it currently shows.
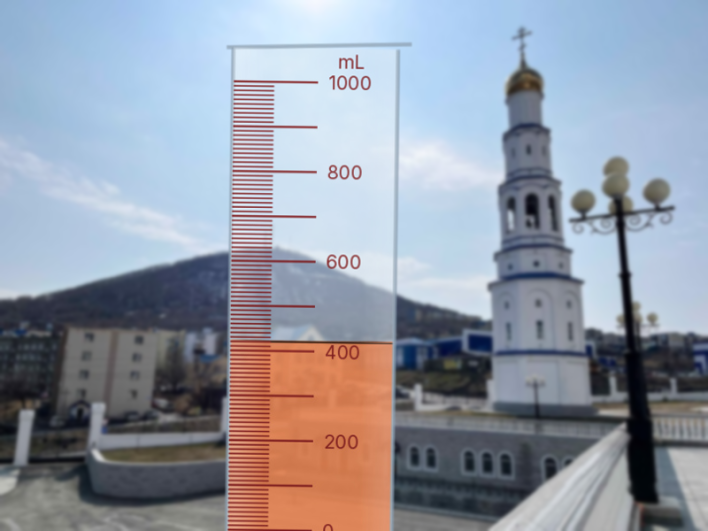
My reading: 420 mL
